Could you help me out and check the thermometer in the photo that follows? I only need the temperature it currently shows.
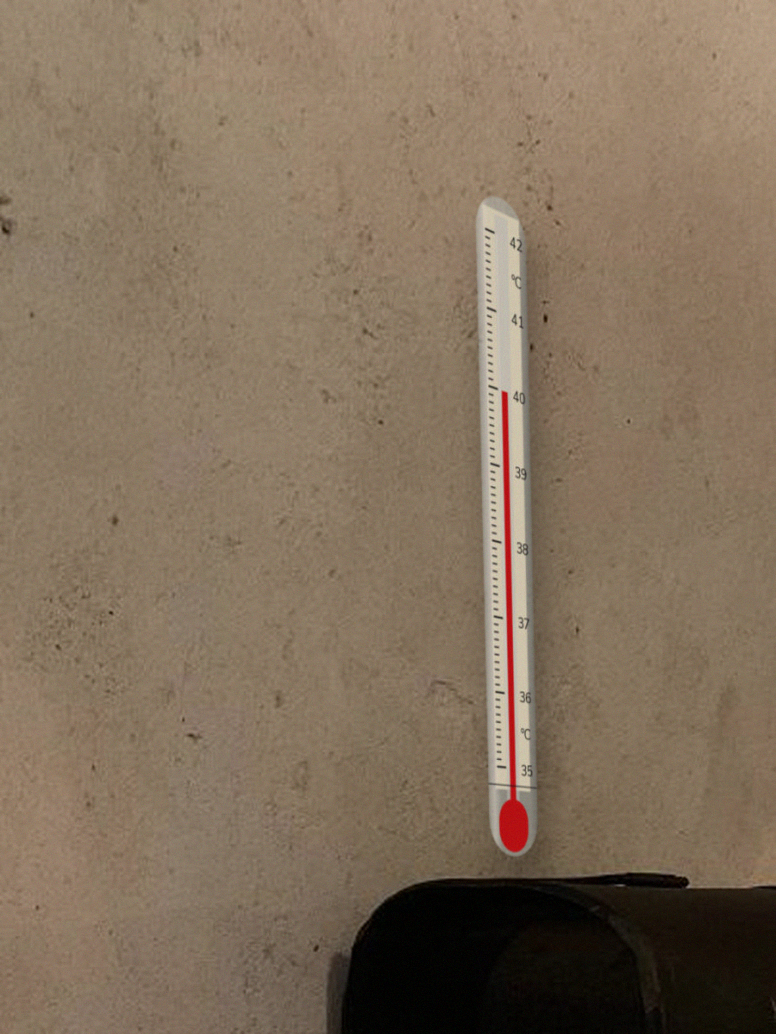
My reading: 40 °C
